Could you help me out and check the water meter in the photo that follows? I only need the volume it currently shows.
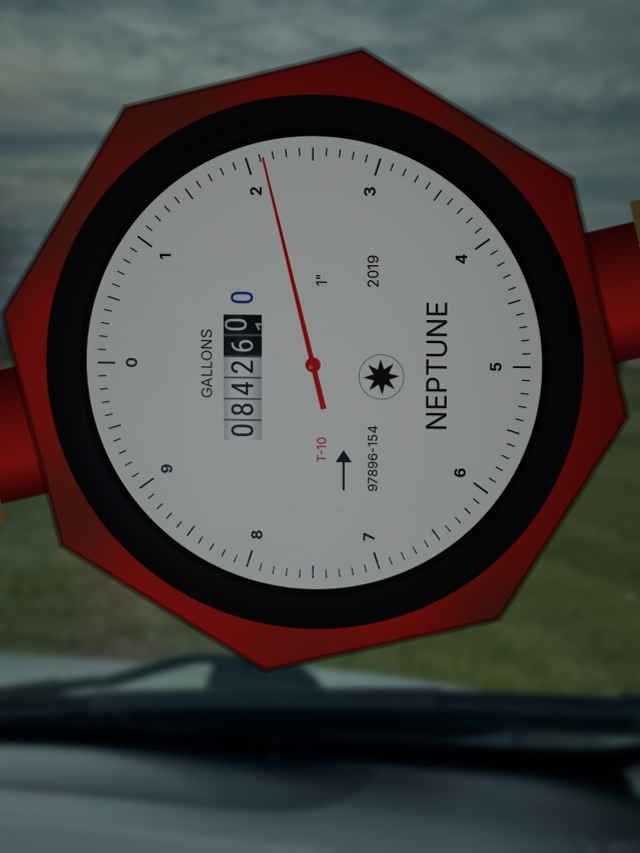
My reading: 842602.1 gal
